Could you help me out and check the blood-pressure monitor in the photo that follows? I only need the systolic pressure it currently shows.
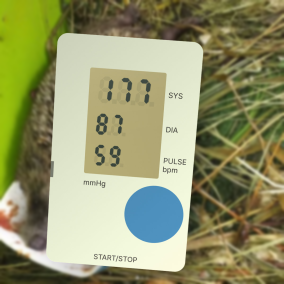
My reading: 177 mmHg
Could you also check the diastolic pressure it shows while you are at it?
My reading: 87 mmHg
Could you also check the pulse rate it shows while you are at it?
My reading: 59 bpm
